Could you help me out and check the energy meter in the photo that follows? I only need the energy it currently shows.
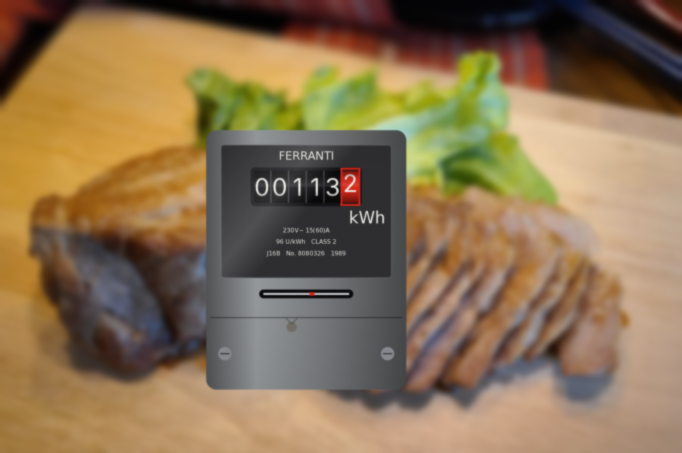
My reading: 113.2 kWh
